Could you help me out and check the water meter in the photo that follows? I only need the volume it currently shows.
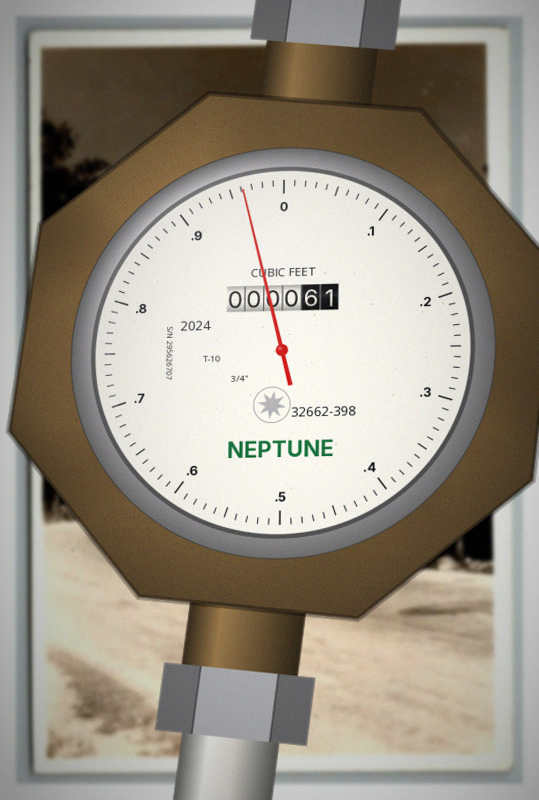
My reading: 60.96 ft³
